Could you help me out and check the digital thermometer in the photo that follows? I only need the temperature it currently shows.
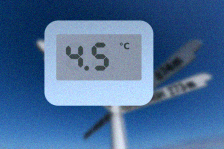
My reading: 4.5 °C
